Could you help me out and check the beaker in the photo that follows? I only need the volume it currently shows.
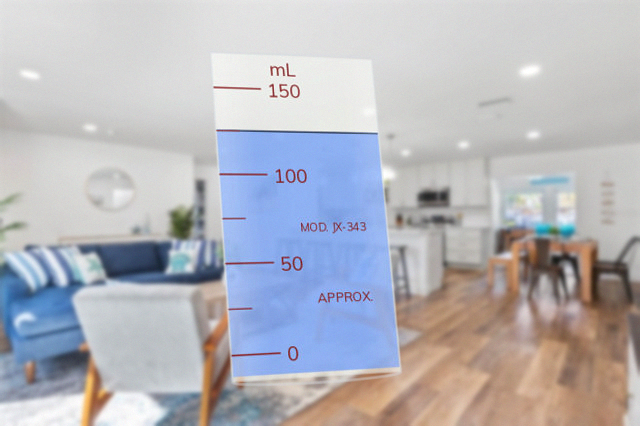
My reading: 125 mL
